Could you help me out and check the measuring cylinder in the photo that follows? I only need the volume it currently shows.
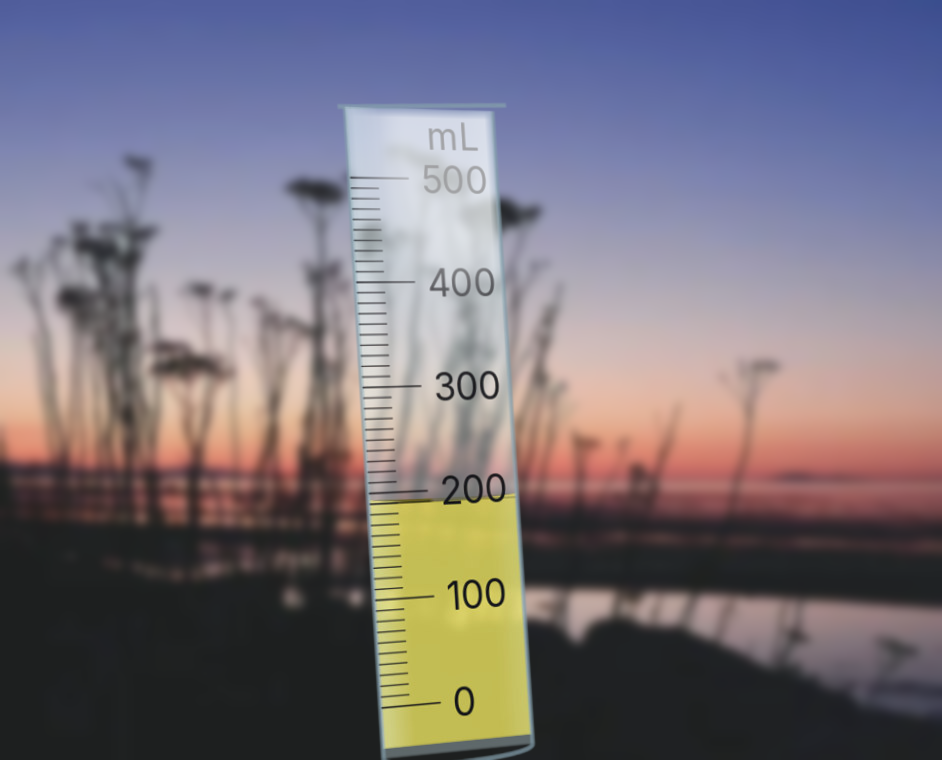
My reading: 190 mL
